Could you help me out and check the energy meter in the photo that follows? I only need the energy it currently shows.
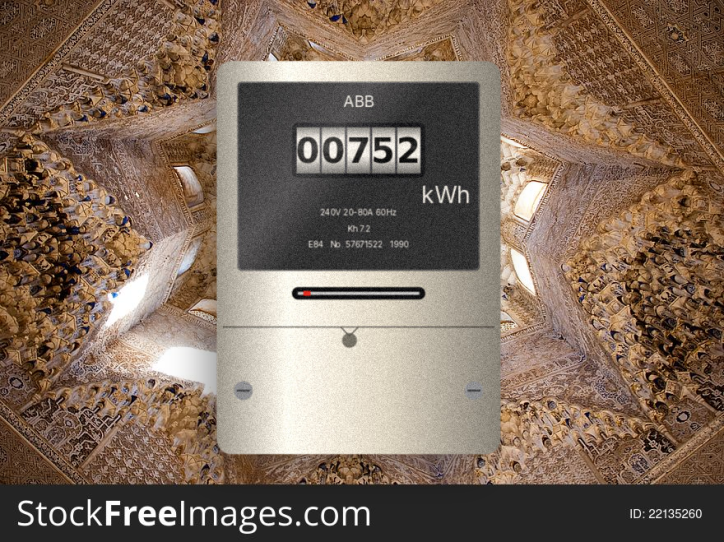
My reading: 752 kWh
